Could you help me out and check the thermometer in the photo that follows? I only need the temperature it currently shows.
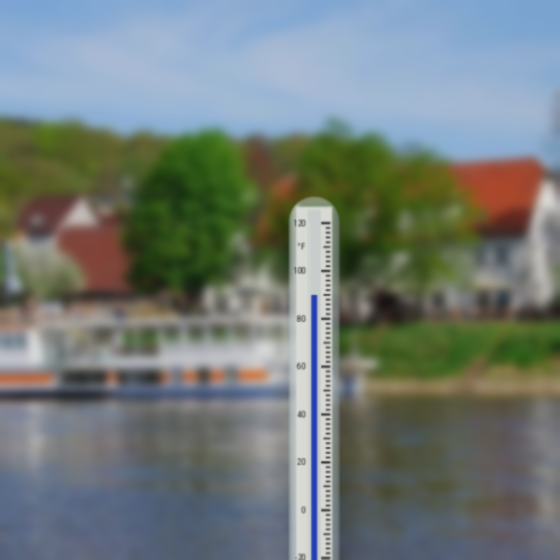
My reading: 90 °F
